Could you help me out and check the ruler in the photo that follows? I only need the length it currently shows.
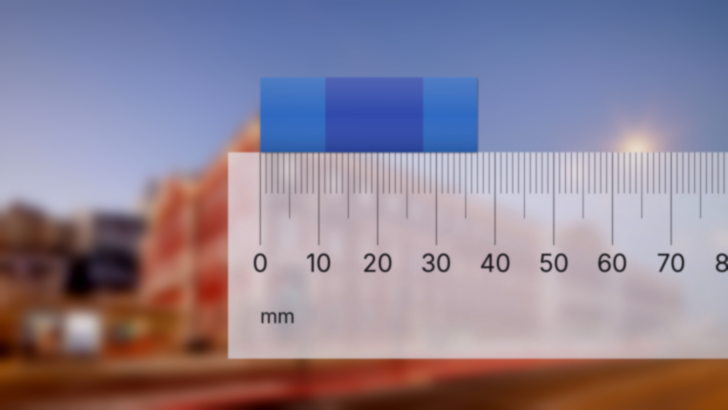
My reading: 37 mm
